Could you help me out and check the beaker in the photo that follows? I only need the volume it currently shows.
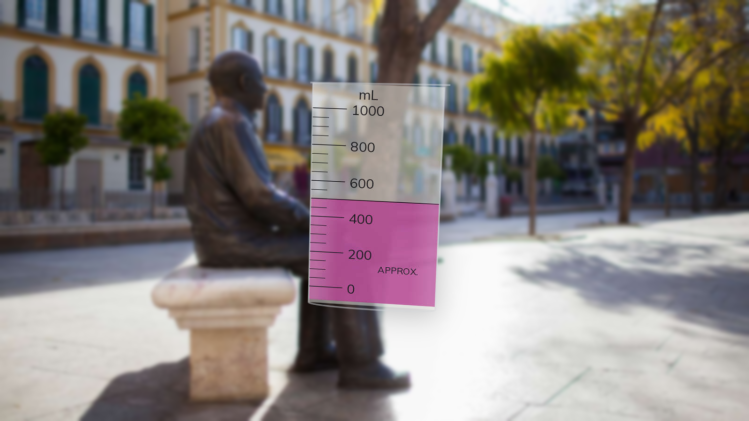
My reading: 500 mL
